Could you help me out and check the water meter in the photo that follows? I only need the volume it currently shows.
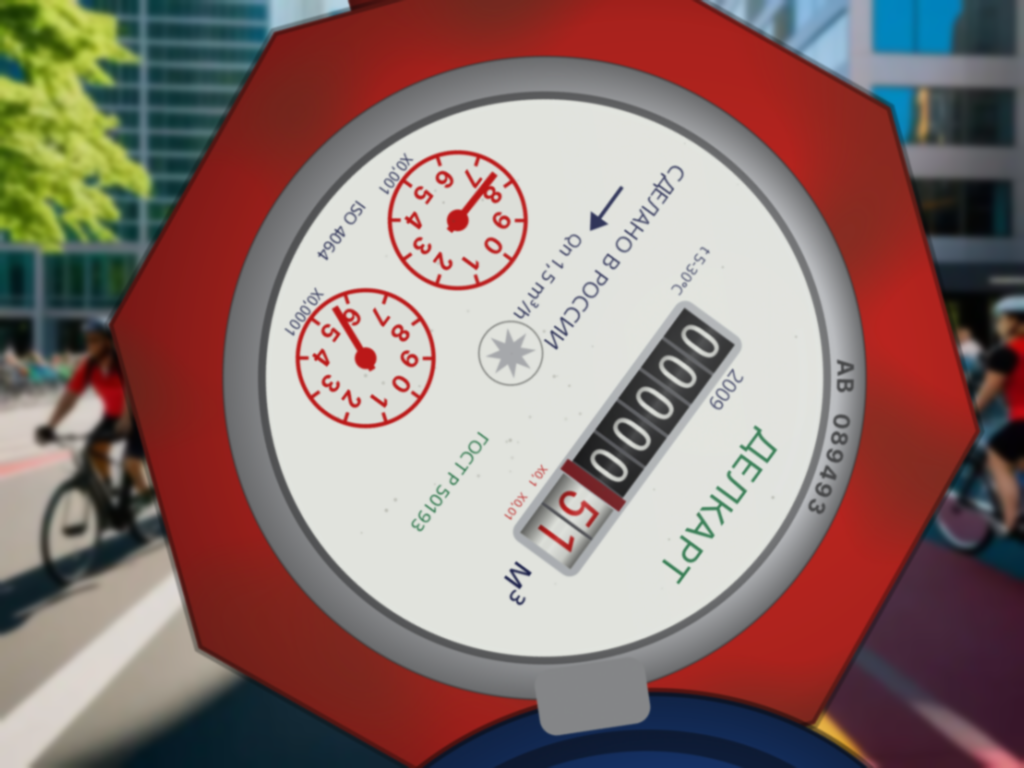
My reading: 0.5175 m³
